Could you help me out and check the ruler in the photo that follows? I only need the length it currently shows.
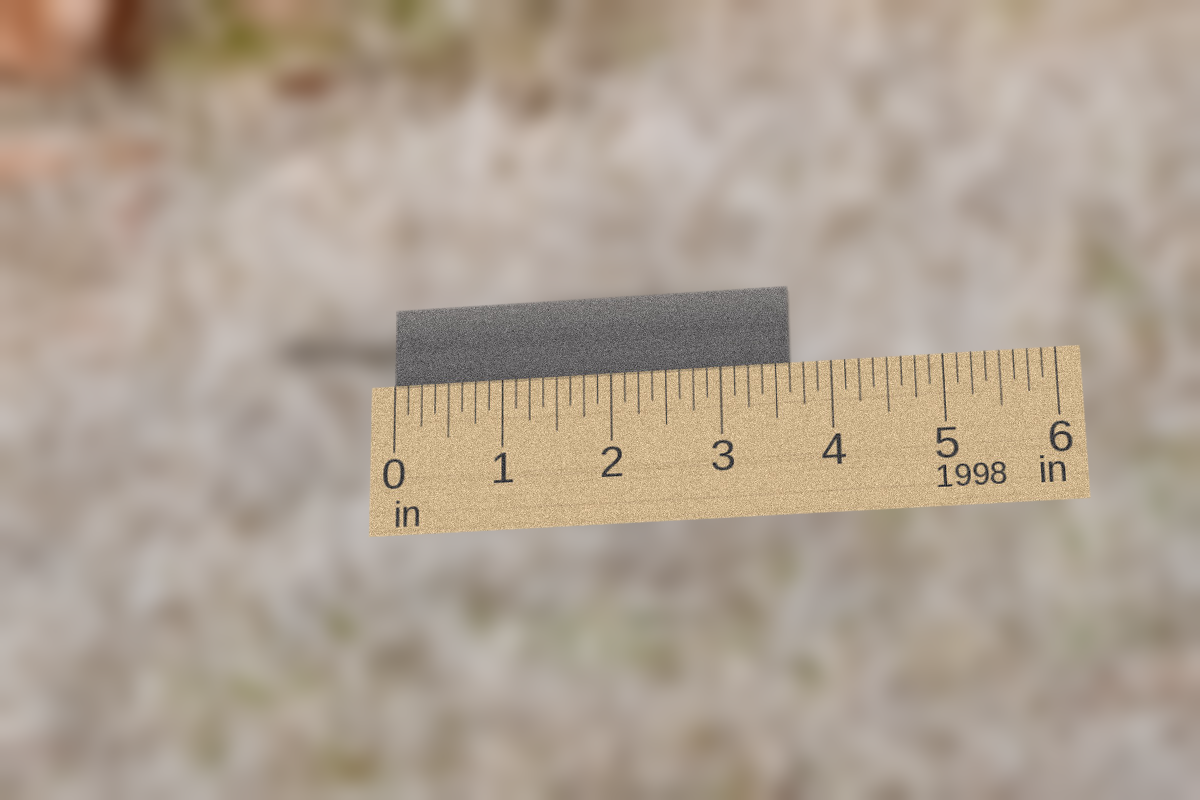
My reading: 3.625 in
